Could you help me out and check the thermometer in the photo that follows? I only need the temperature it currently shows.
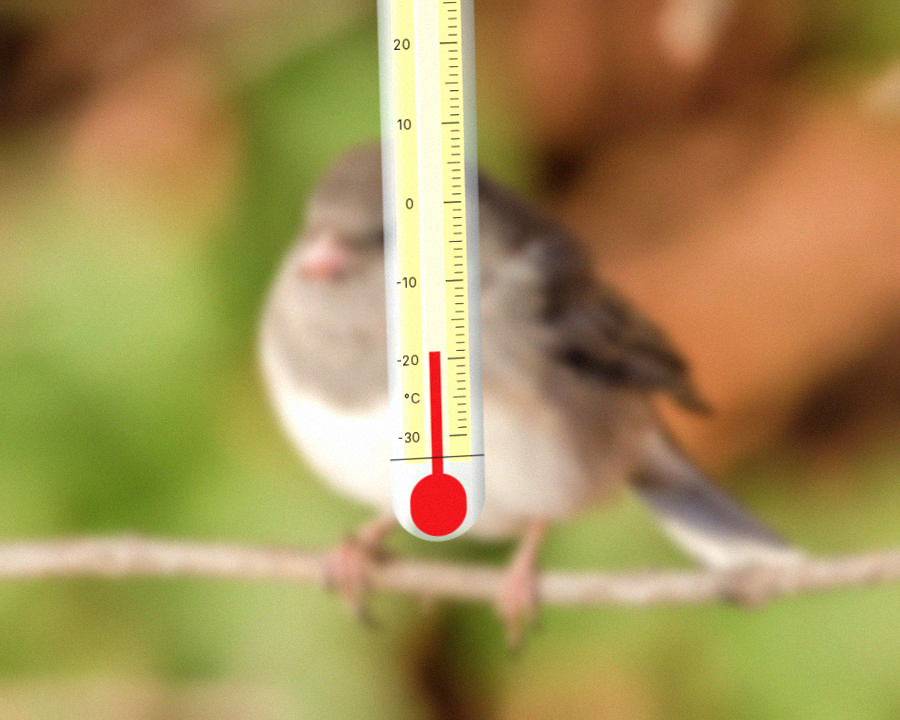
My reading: -19 °C
